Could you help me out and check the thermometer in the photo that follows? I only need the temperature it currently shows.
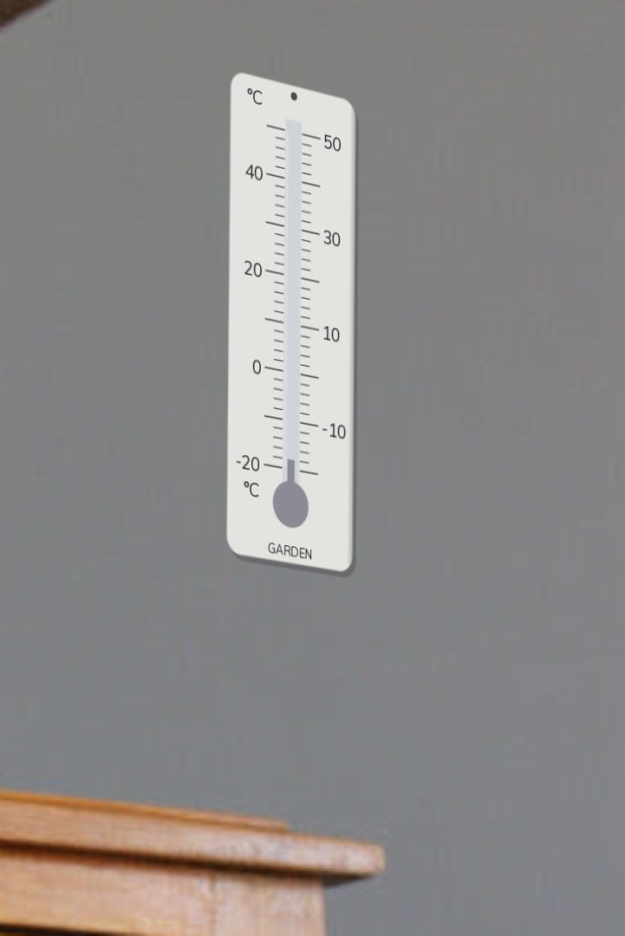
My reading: -18 °C
